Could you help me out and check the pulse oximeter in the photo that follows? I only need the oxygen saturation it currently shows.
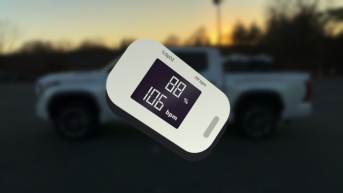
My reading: 88 %
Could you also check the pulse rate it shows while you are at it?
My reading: 106 bpm
